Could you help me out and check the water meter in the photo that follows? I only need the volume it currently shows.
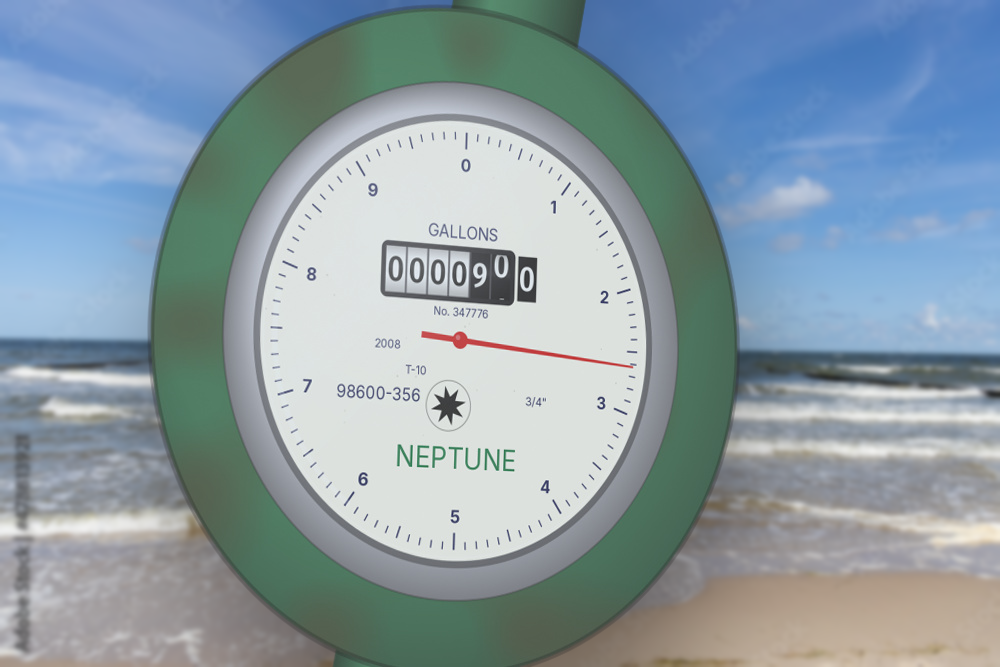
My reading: 902.6 gal
